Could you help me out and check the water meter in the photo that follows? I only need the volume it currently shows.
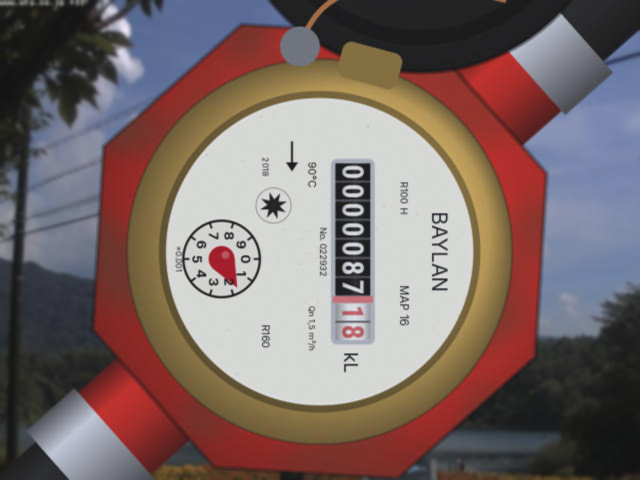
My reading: 87.181 kL
